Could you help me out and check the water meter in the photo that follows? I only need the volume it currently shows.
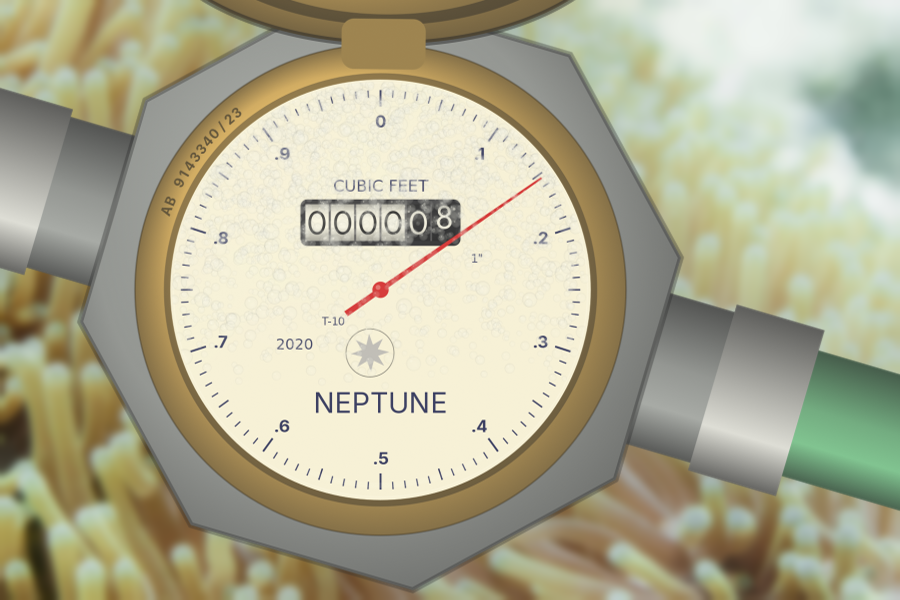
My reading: 8.15 ft³
